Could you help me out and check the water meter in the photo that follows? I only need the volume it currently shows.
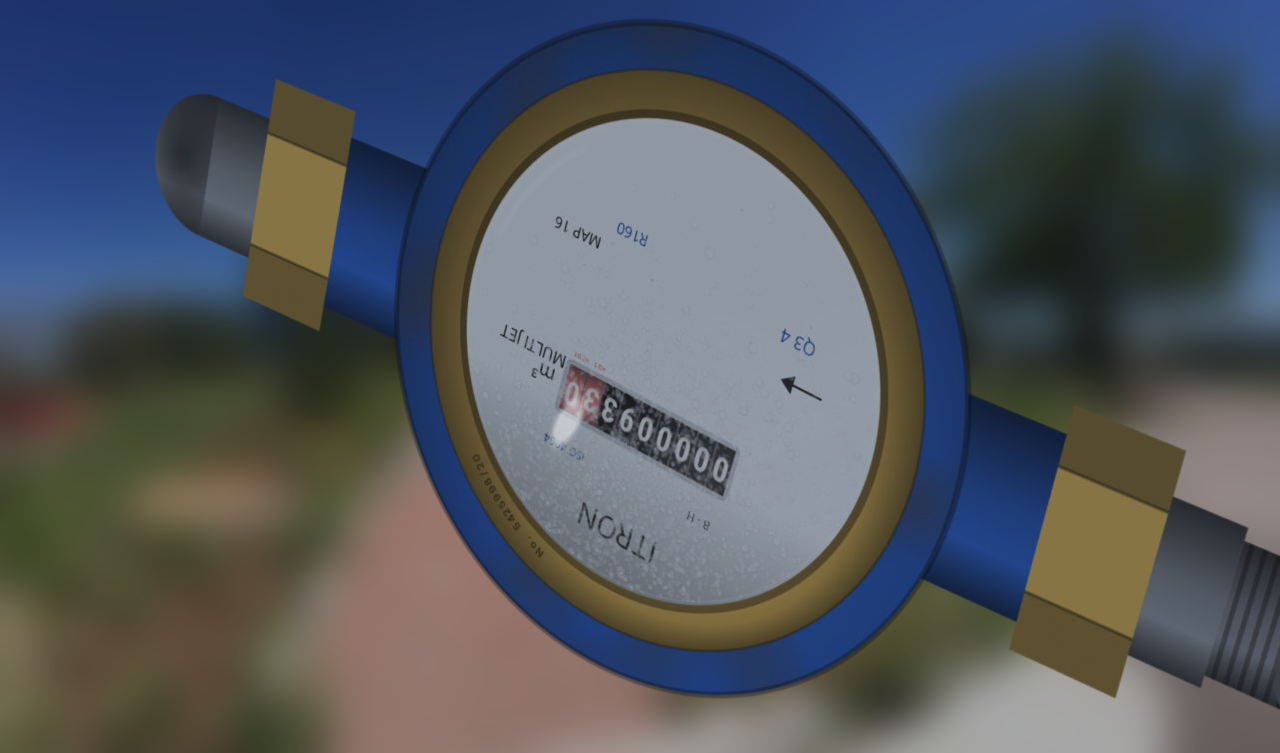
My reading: 93.30 m³
